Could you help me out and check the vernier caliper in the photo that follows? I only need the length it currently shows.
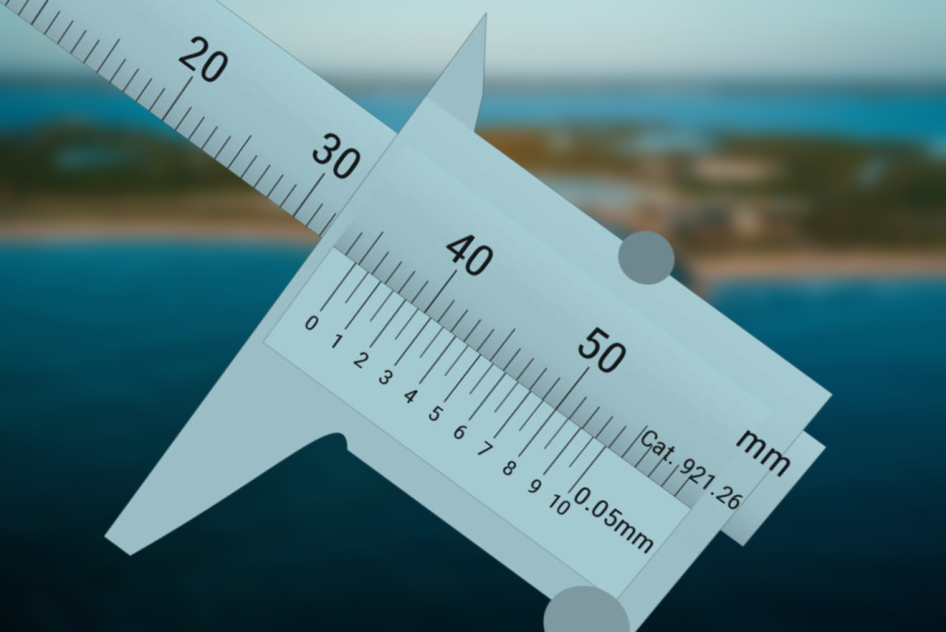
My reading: 34.8 mm
